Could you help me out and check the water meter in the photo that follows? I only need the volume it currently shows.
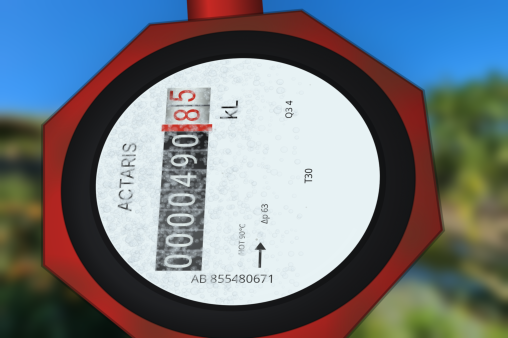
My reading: 490.85 kL
